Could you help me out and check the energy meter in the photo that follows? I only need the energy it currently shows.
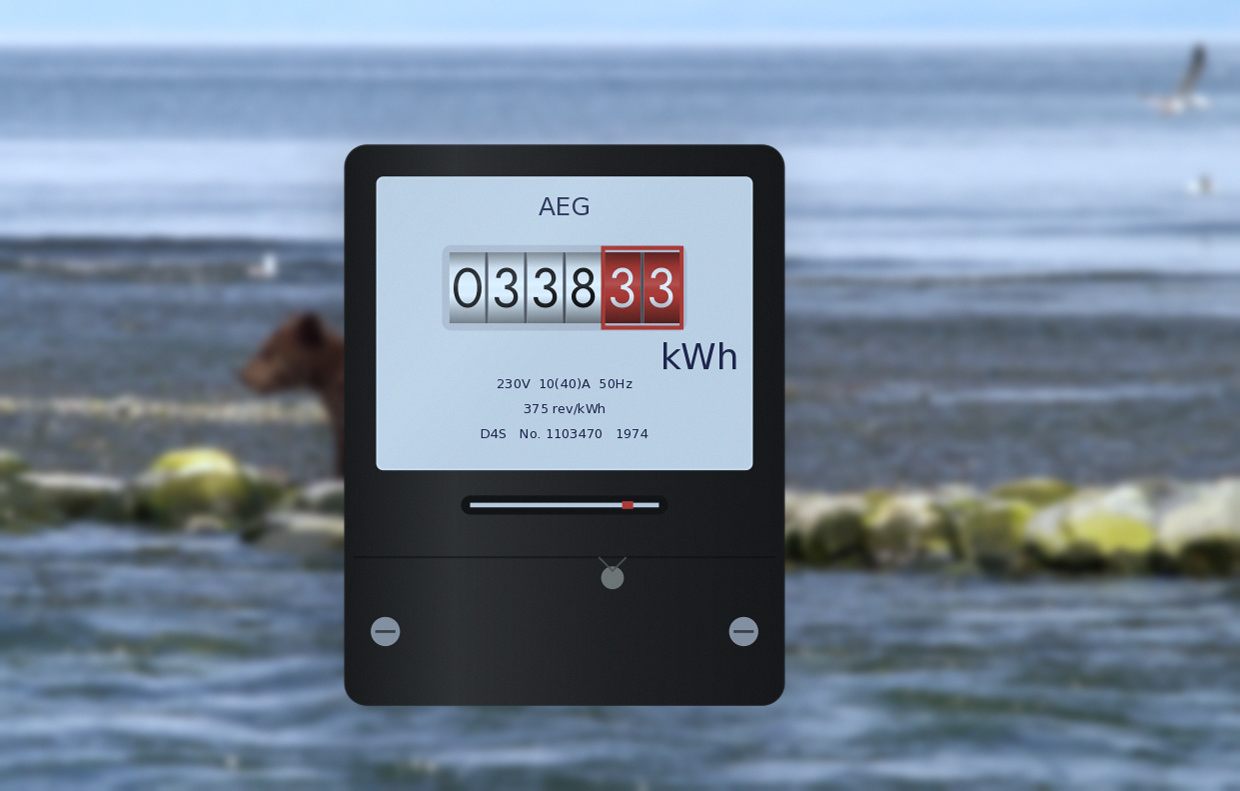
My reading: 338.33 kWh
